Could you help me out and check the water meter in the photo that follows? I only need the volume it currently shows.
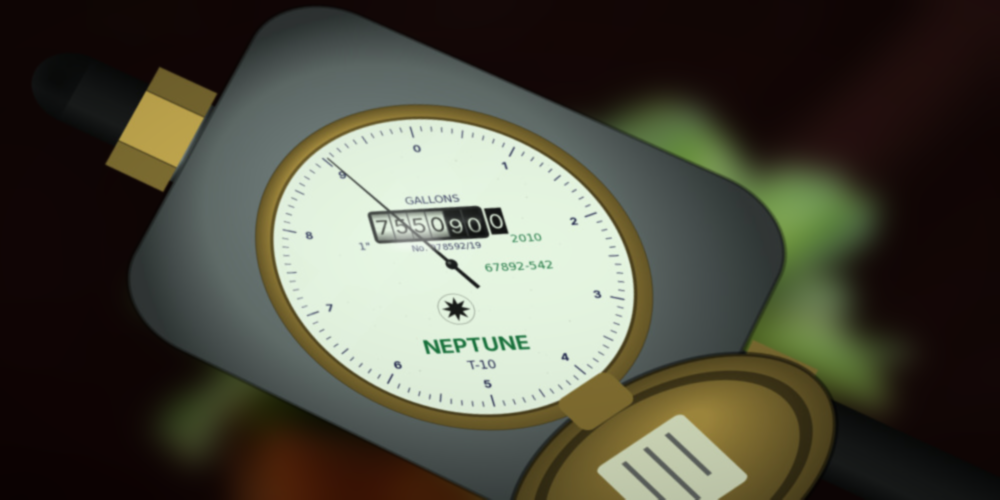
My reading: 7550899.0 gal
